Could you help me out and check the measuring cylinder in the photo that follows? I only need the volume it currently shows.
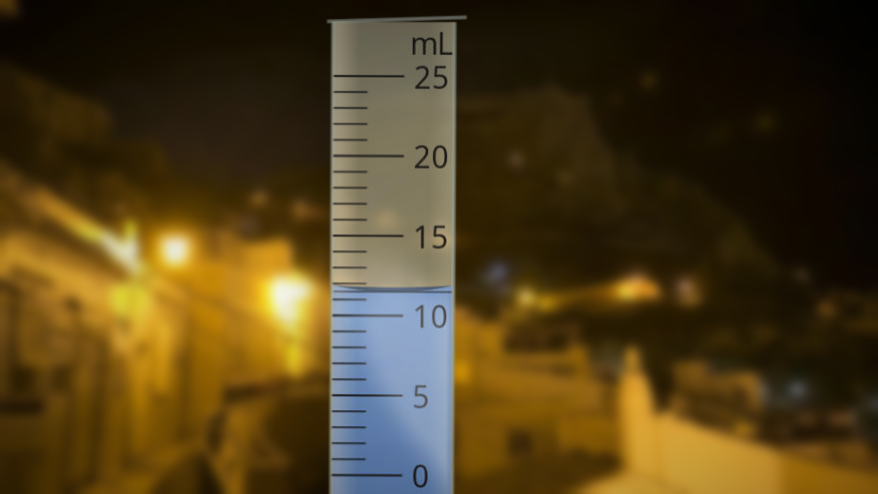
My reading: 11.5 mL
